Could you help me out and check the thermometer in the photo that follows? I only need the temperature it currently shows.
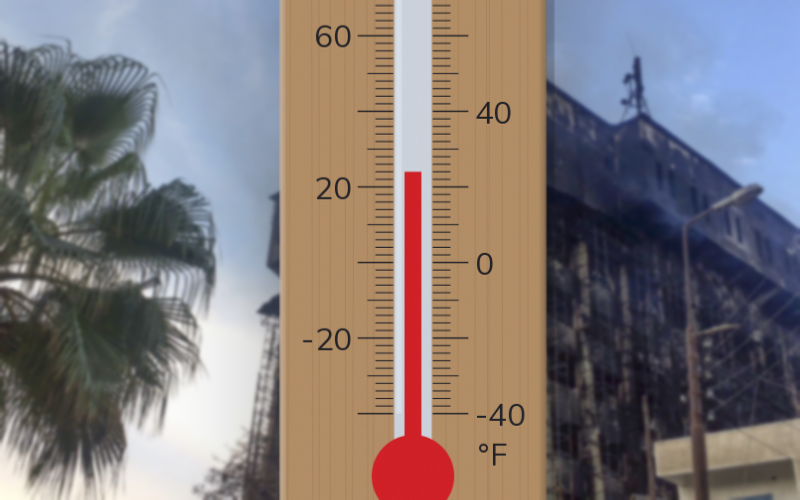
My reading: 24 °F
